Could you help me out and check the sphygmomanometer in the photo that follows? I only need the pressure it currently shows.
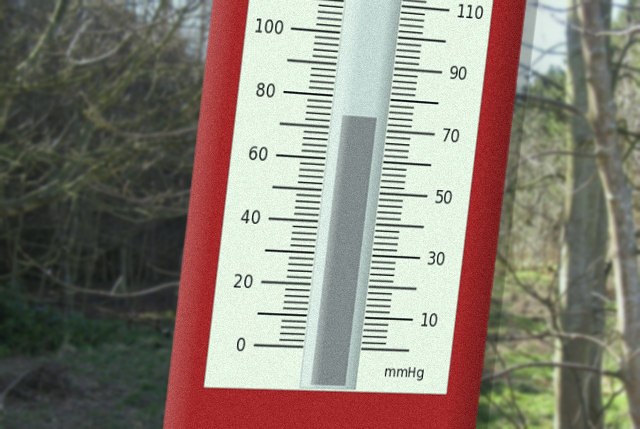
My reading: 74 mmHg
